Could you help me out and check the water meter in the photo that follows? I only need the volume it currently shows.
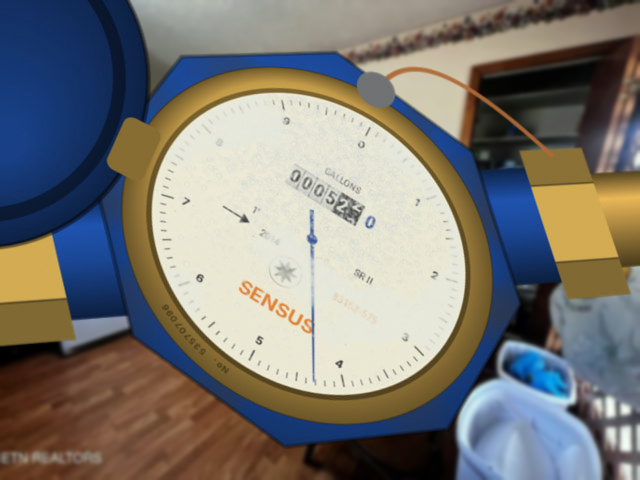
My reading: 5224.3 gal
